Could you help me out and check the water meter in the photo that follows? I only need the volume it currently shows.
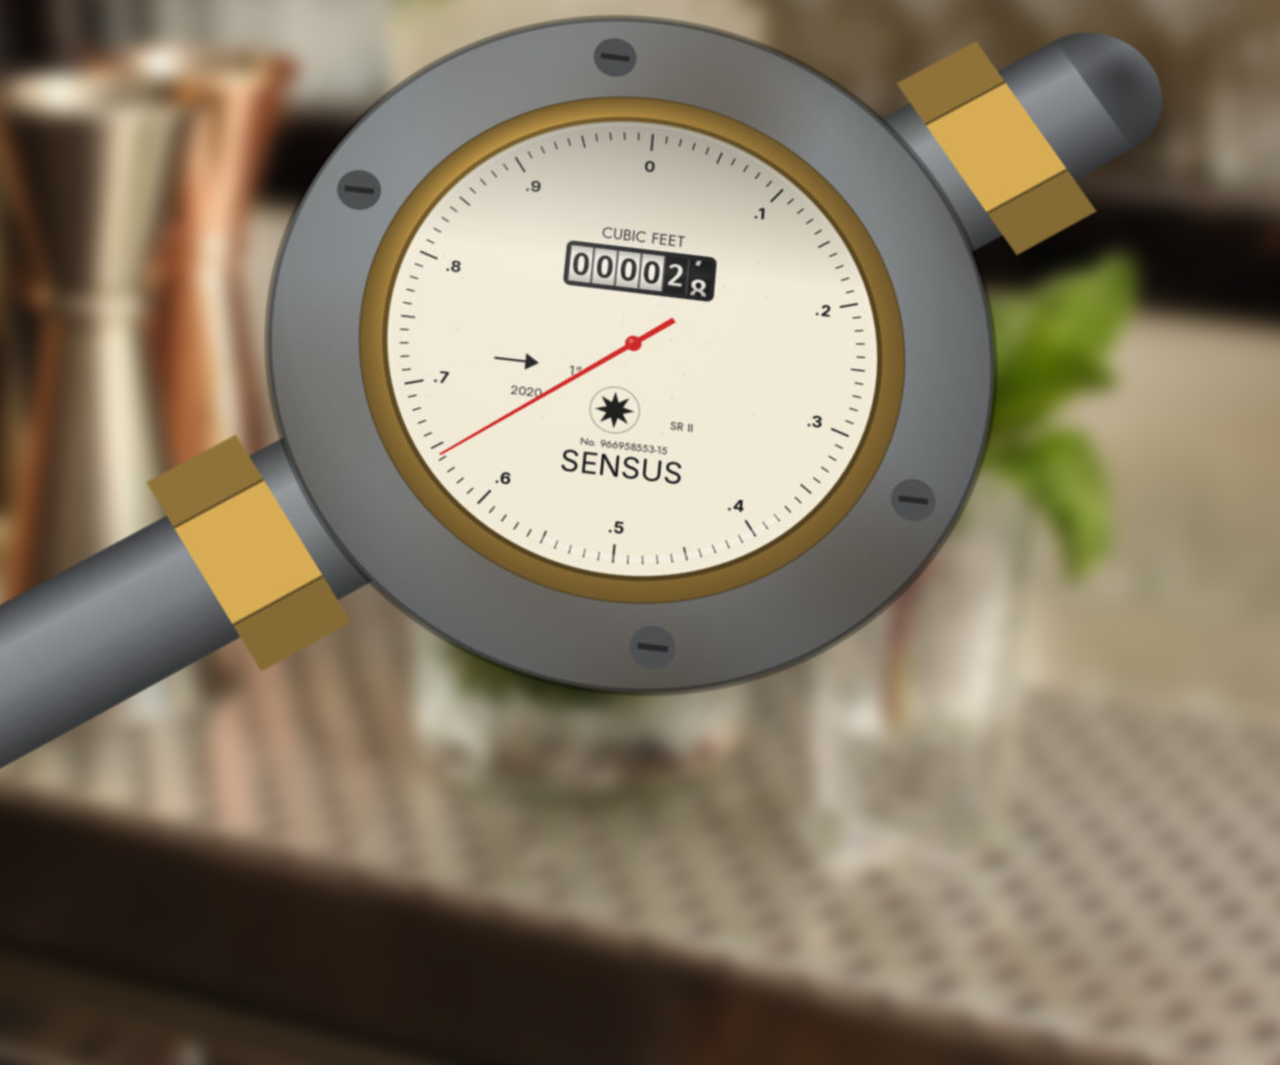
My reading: 27.64 ft³
